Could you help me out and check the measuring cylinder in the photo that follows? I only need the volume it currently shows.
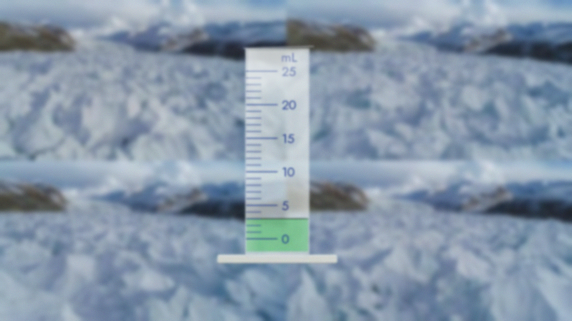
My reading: 3 mL
